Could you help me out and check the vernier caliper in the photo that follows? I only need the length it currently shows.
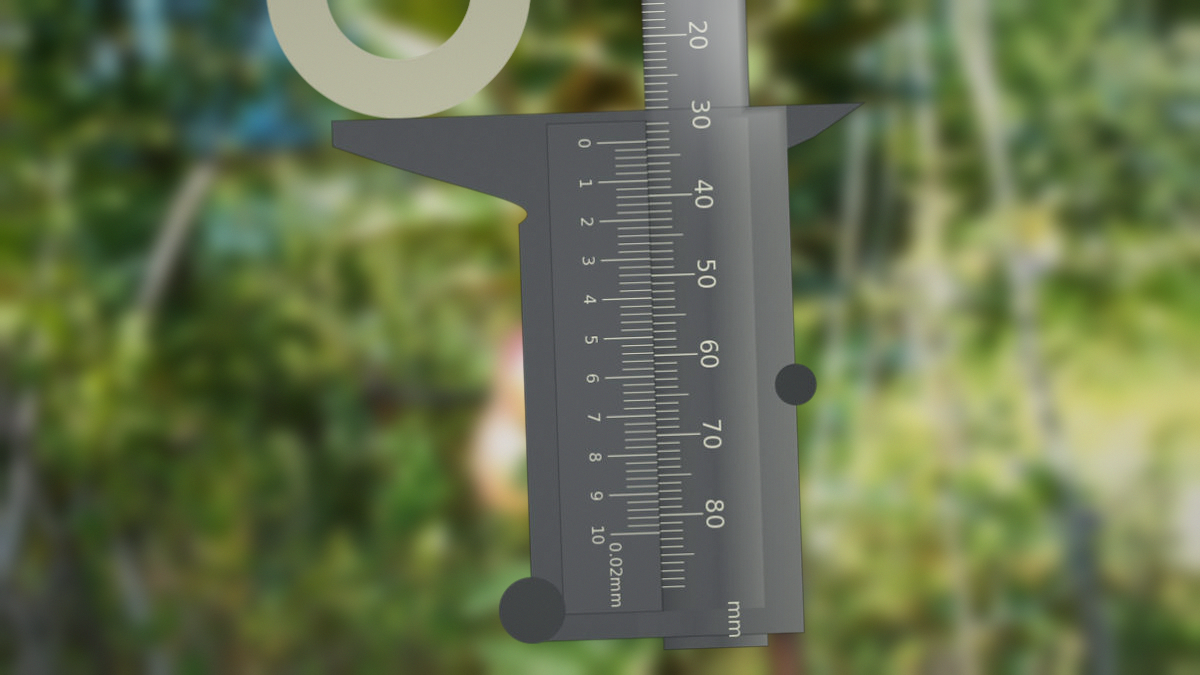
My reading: 33.2 mm
